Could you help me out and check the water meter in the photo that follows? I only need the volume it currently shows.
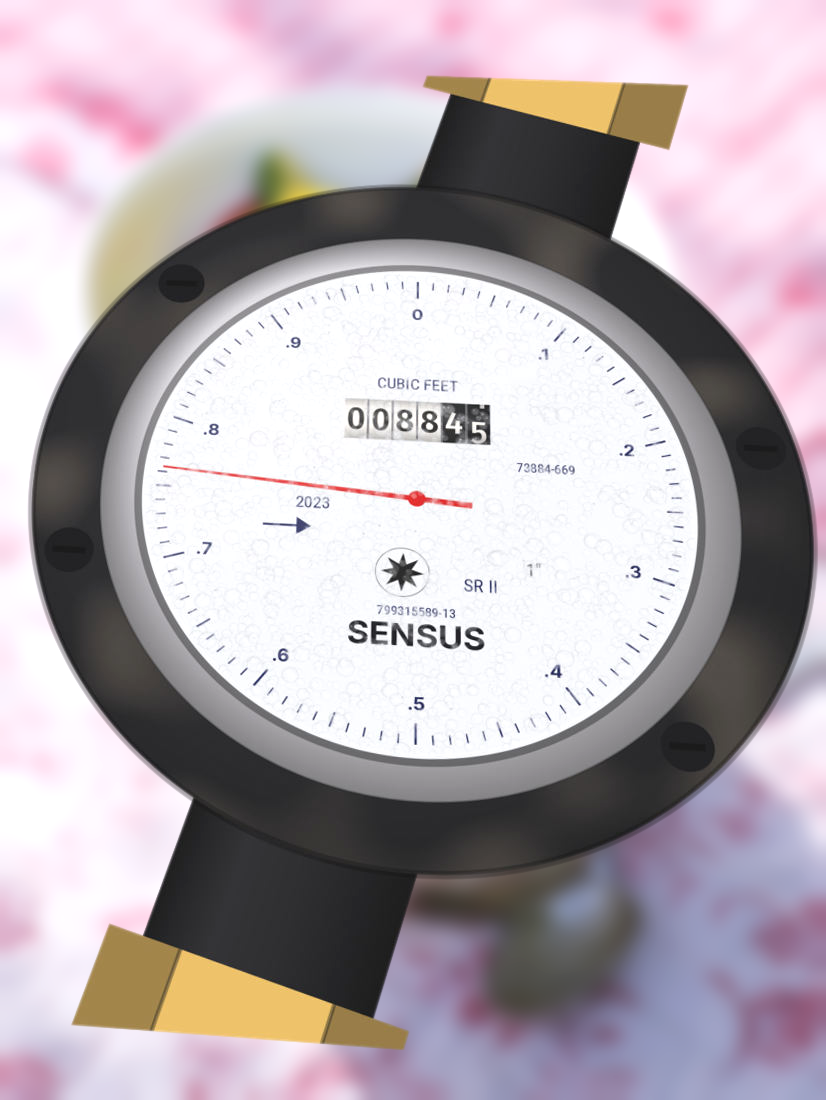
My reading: 8844.76 ft³
